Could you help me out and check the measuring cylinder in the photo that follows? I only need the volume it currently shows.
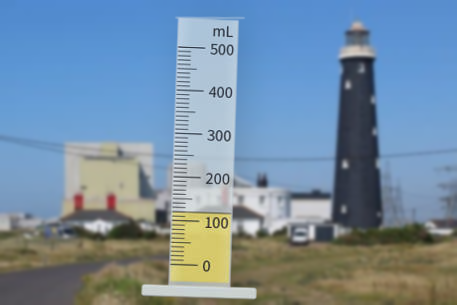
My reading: 120 mL
